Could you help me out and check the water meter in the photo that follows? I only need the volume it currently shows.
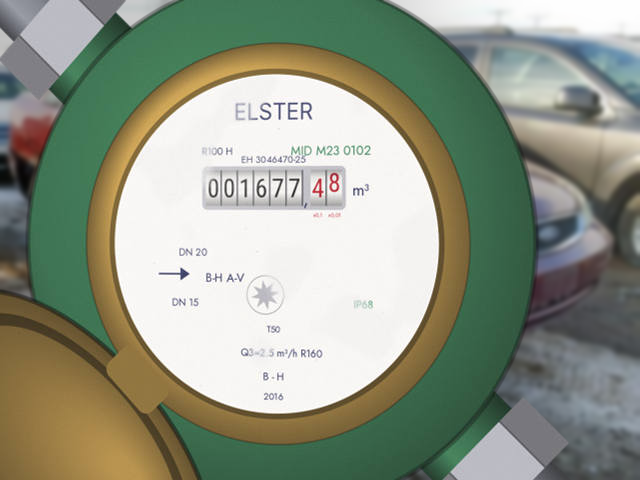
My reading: 1677.48 m³
